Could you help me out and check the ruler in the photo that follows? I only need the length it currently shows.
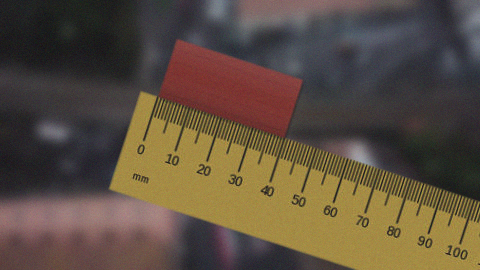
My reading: 40 mm
